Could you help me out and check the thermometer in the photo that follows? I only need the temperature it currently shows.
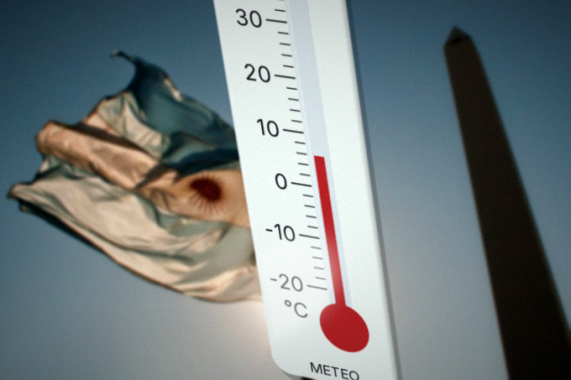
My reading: 6 °C
